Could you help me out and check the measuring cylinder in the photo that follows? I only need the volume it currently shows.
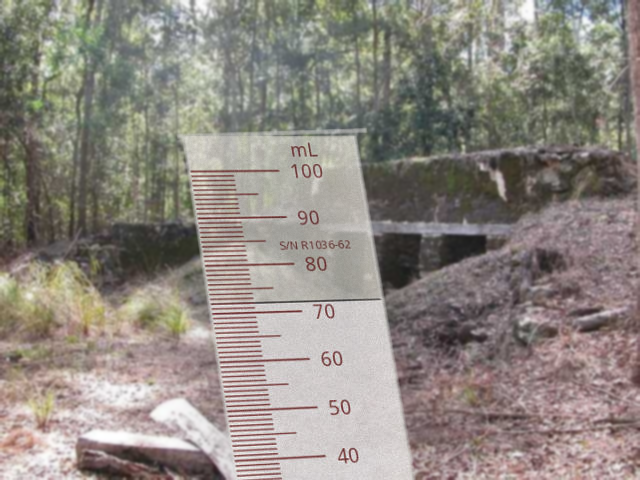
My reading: 72 mL
